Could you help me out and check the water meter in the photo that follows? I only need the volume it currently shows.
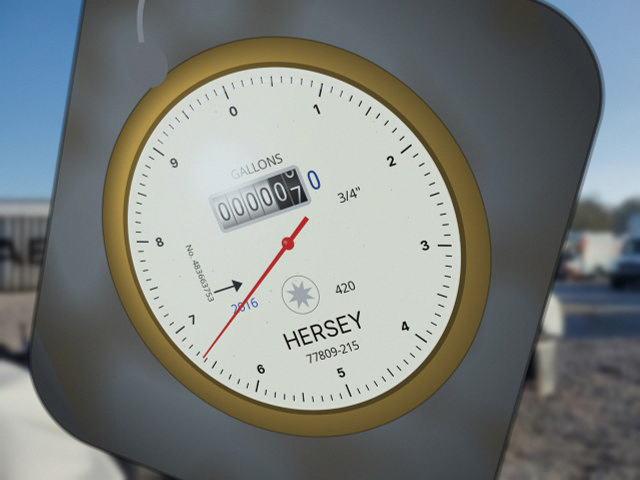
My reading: 66.6 gal
